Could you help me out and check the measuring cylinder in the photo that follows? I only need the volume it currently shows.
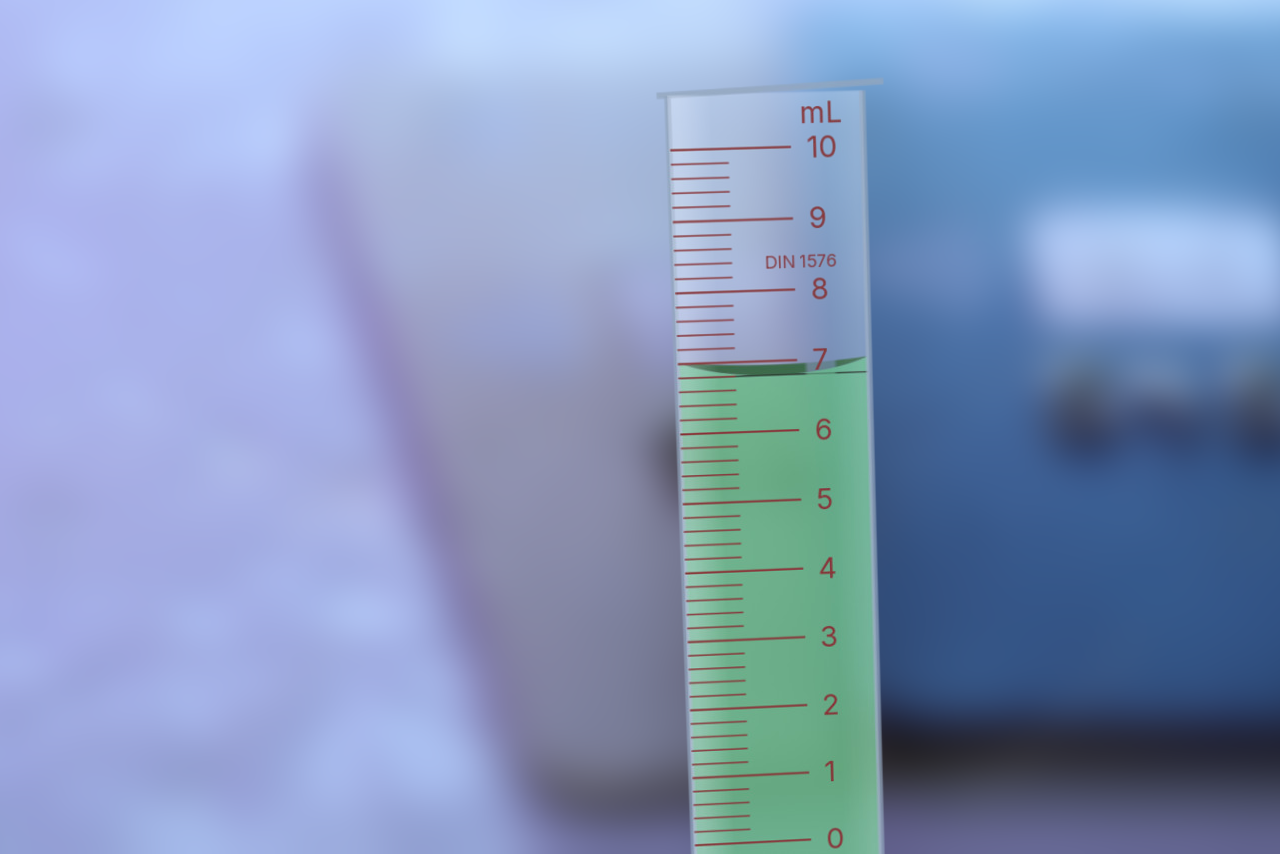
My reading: 6.8 mL
